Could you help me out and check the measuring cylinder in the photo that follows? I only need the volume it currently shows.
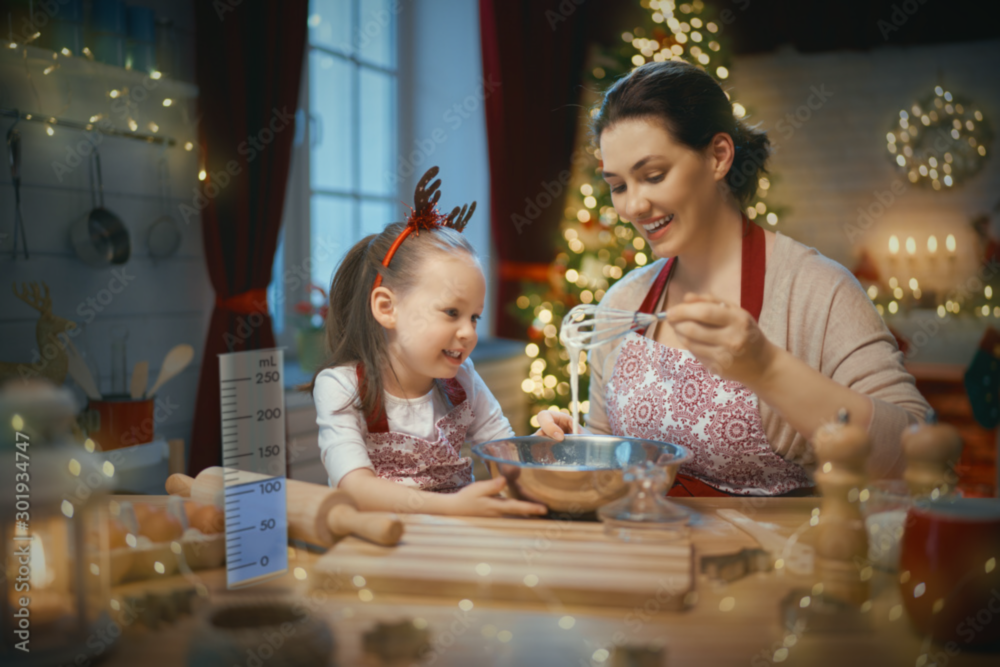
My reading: 110 mL
